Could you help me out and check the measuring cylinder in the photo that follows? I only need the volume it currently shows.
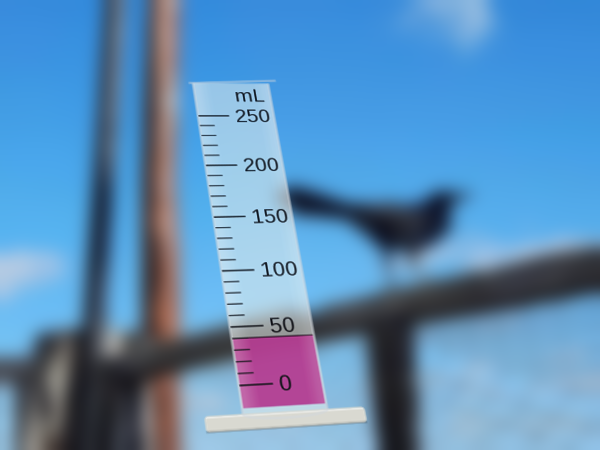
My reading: 40 mL
